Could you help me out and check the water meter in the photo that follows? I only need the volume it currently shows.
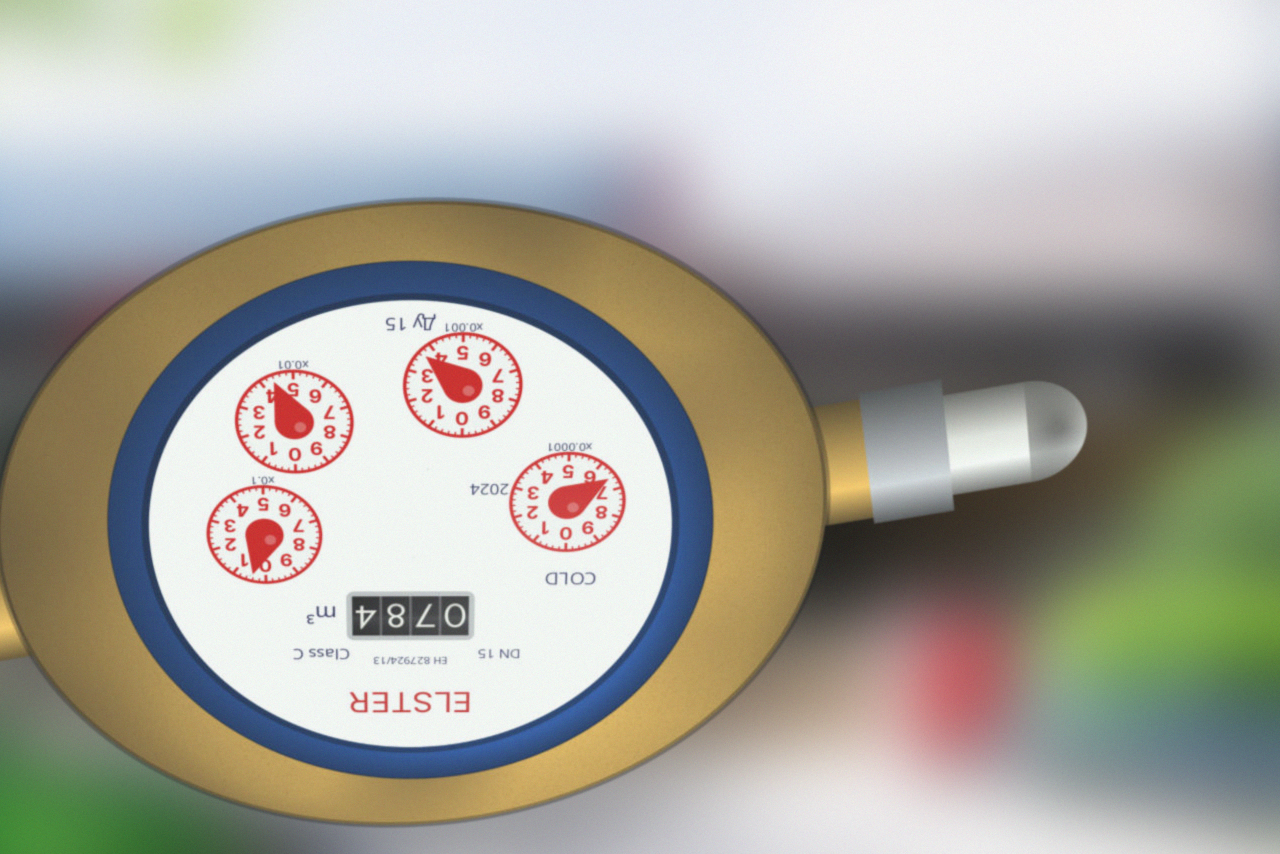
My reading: 784.0436 m³
